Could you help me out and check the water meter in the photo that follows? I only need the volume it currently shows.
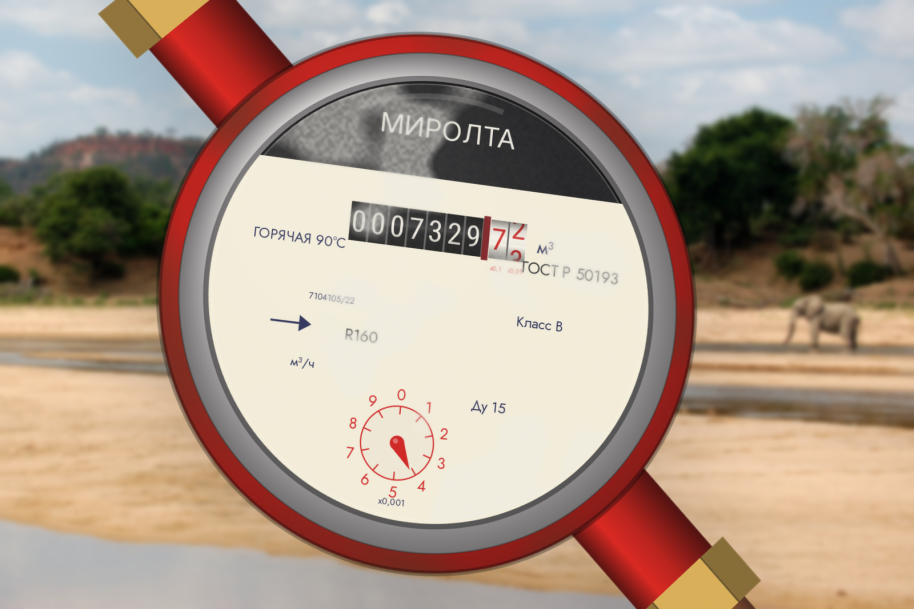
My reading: 7329.724 m³
